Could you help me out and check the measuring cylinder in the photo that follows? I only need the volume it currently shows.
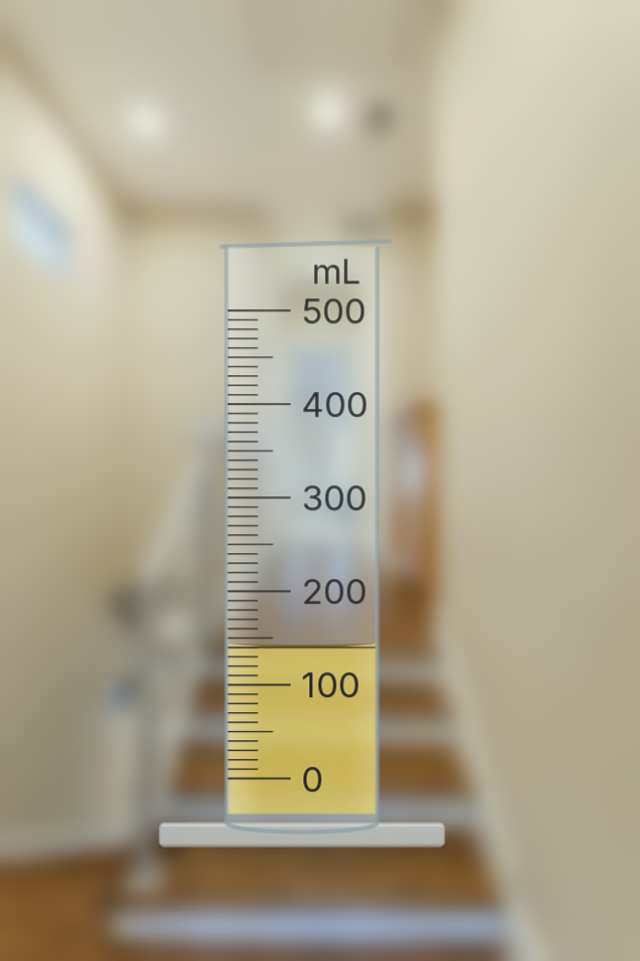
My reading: 140 mL
